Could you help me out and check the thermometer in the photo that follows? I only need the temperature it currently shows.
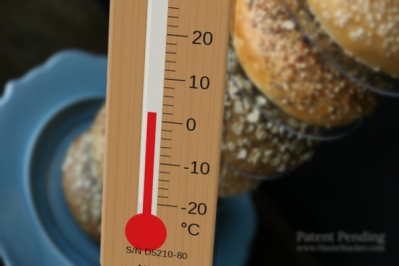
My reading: 2 °C
